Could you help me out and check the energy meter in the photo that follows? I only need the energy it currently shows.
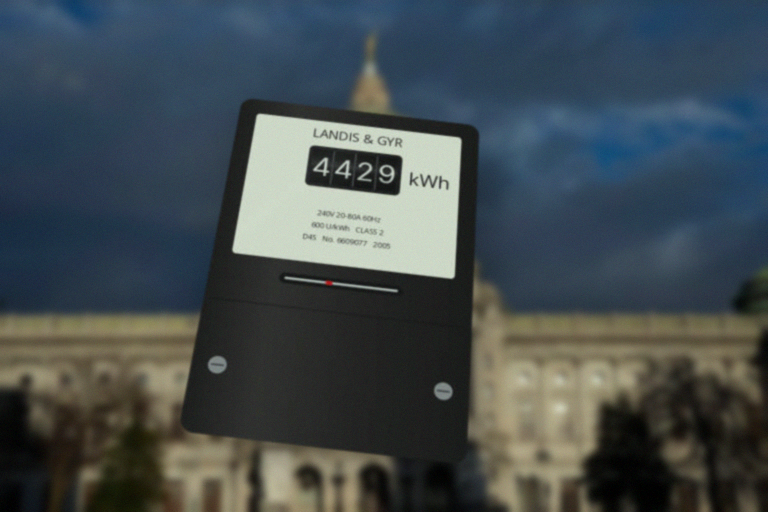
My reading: 4429 kWh
